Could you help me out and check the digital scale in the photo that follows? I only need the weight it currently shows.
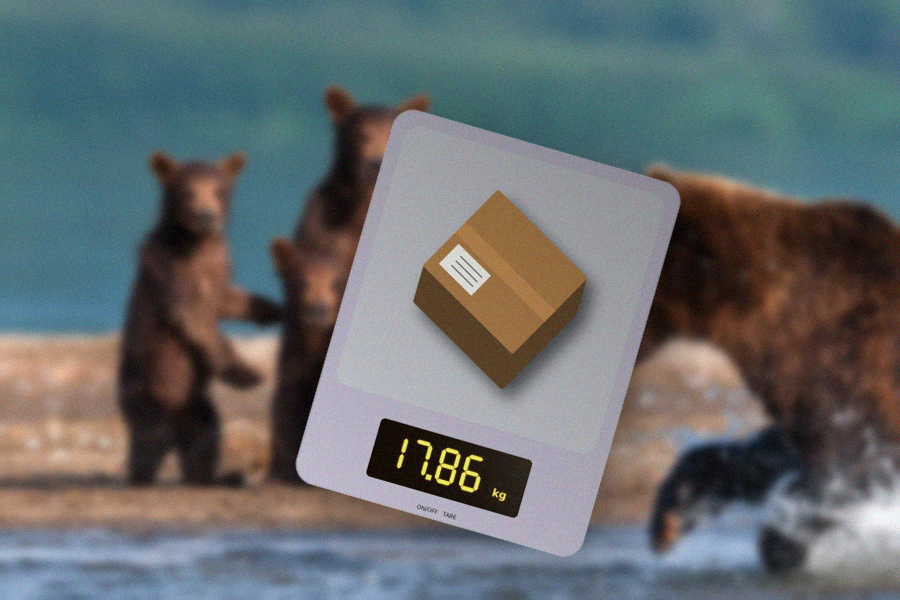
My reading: 17.86 kg
